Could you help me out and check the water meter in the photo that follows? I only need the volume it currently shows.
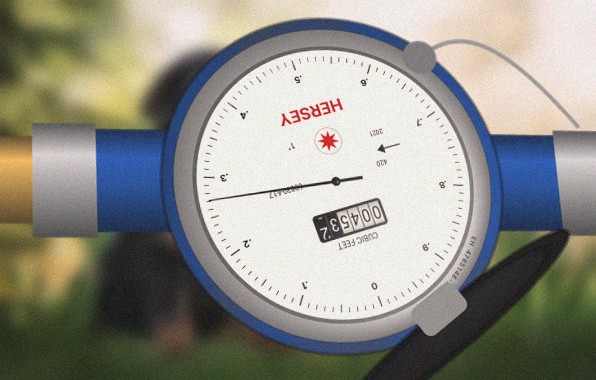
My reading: 4532.27 ft³
